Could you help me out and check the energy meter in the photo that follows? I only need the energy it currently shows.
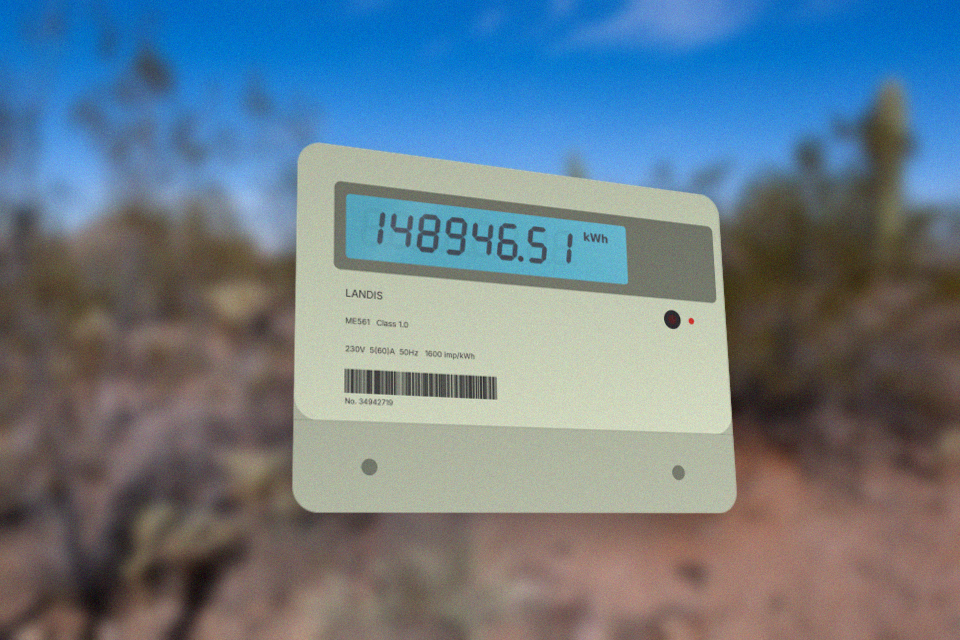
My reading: 148946.51 kWh
